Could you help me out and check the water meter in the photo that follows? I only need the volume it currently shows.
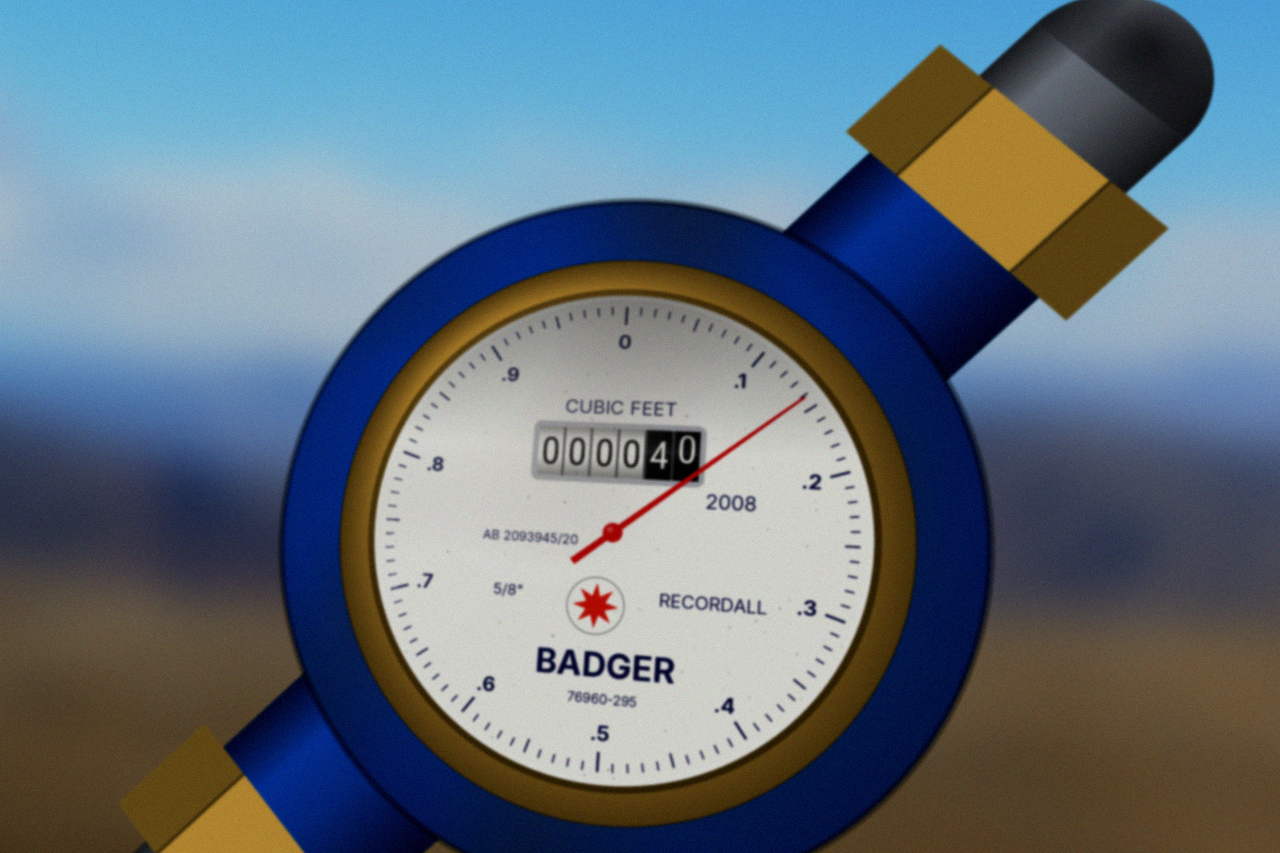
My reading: 40.14 ft³
